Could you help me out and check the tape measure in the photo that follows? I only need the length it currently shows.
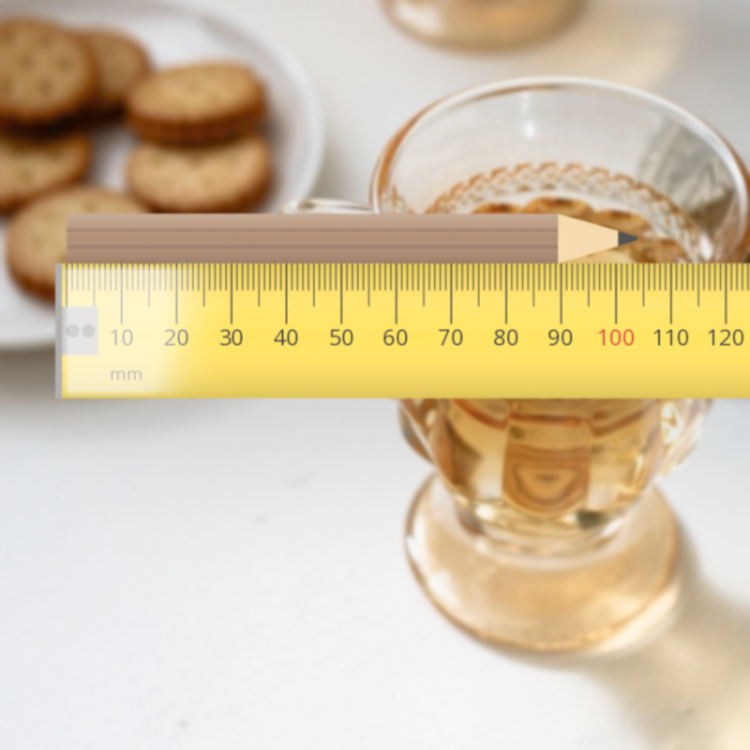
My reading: 104 mm
